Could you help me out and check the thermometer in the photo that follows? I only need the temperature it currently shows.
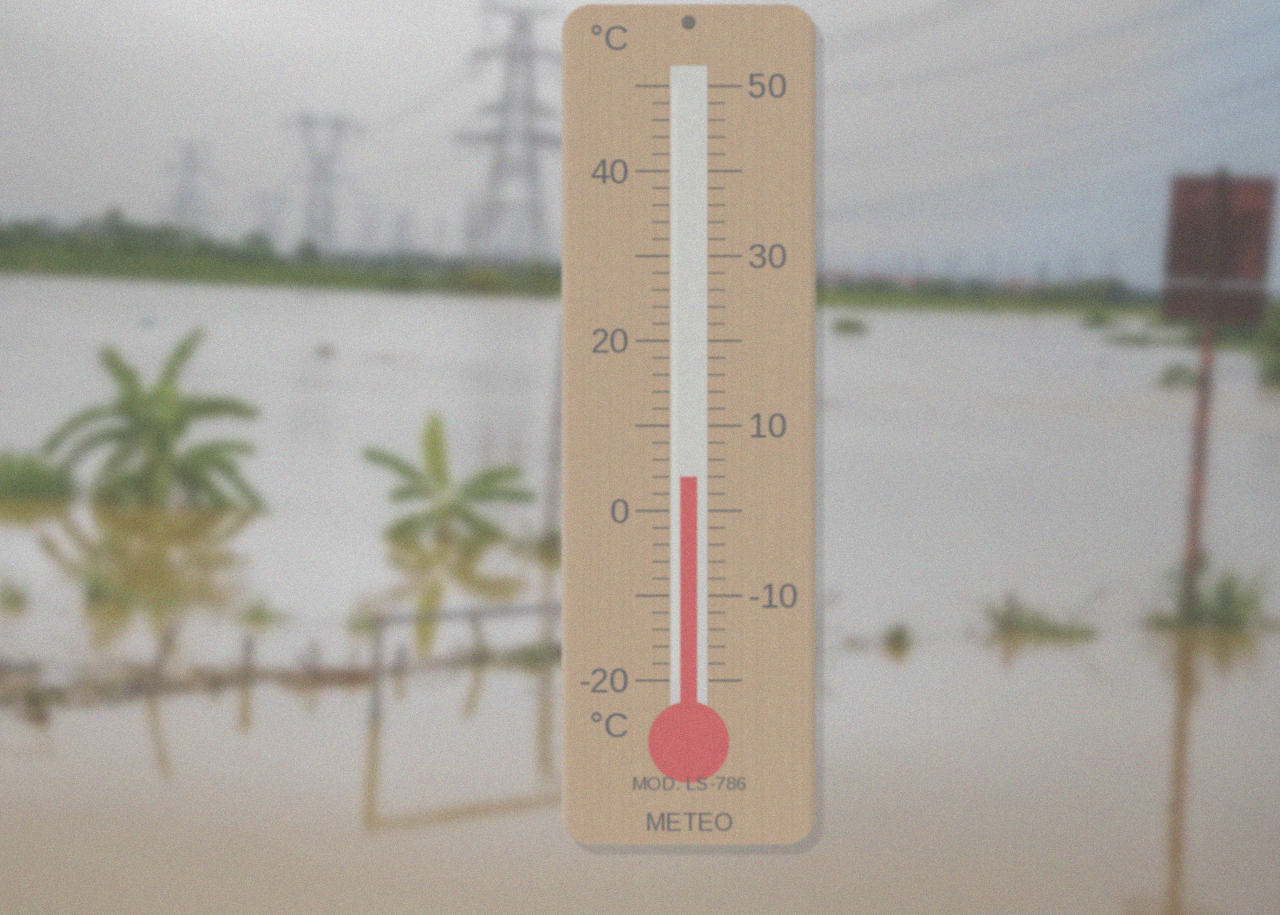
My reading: 4 °C
